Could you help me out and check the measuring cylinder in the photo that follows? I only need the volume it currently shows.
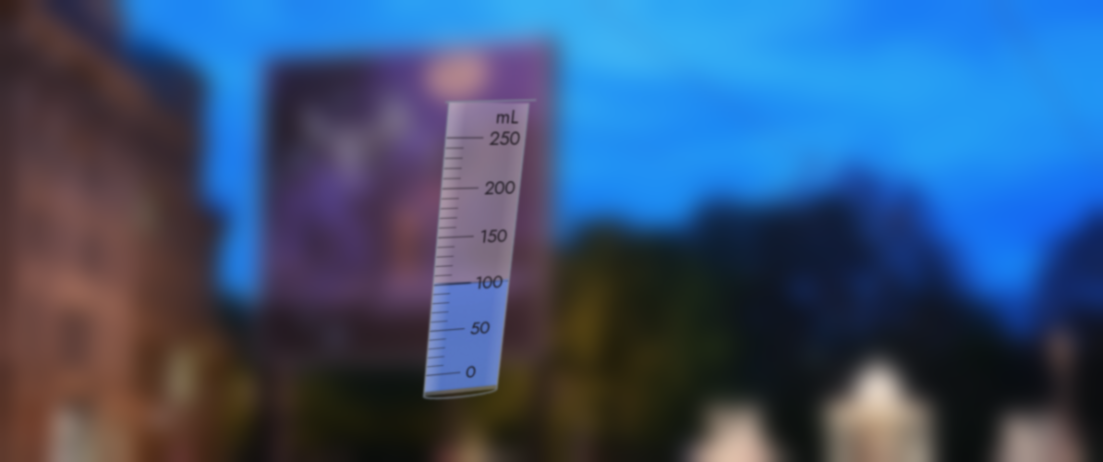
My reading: 100 mL
